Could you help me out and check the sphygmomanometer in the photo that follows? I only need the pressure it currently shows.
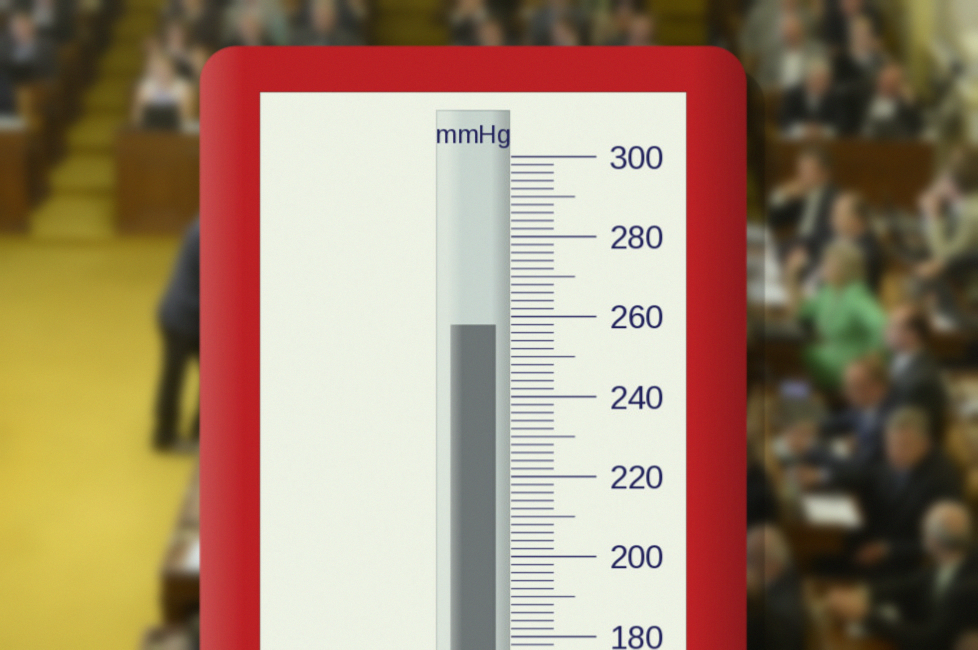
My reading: 258 mmHg
